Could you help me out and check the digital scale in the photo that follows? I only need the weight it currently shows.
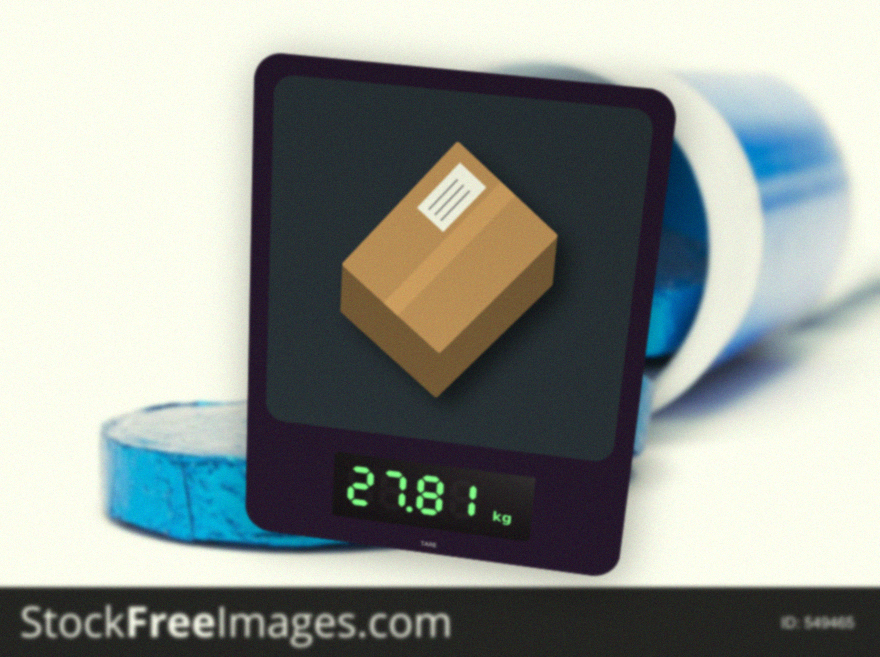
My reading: 27.81 kg
